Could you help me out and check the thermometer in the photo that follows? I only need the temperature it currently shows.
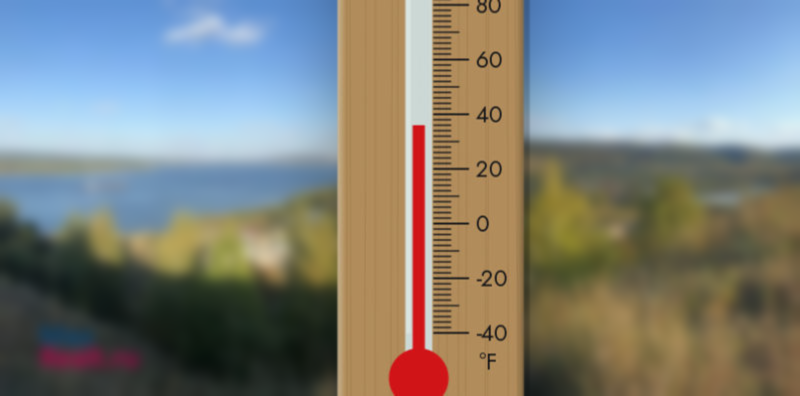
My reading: 36 °F
